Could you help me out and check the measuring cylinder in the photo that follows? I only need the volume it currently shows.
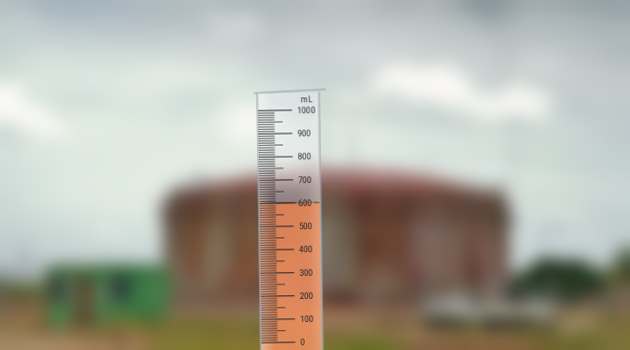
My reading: 600 mL
